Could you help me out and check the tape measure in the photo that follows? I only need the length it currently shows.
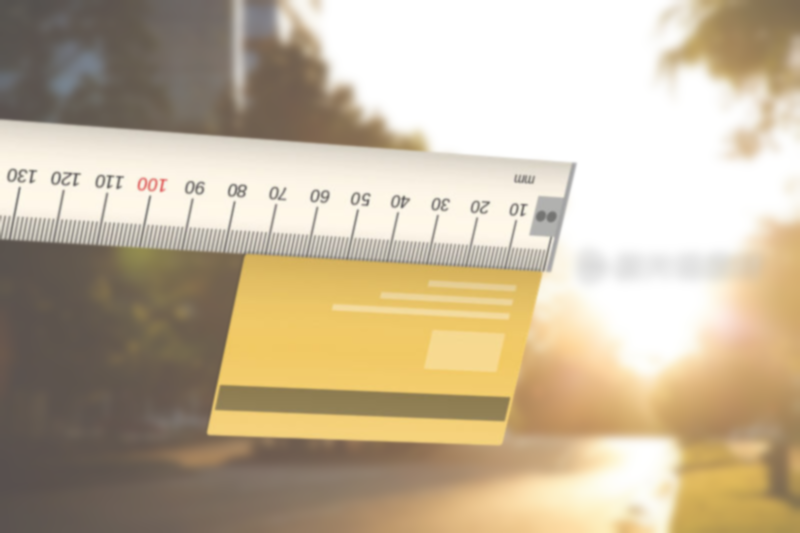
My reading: 75 mm
